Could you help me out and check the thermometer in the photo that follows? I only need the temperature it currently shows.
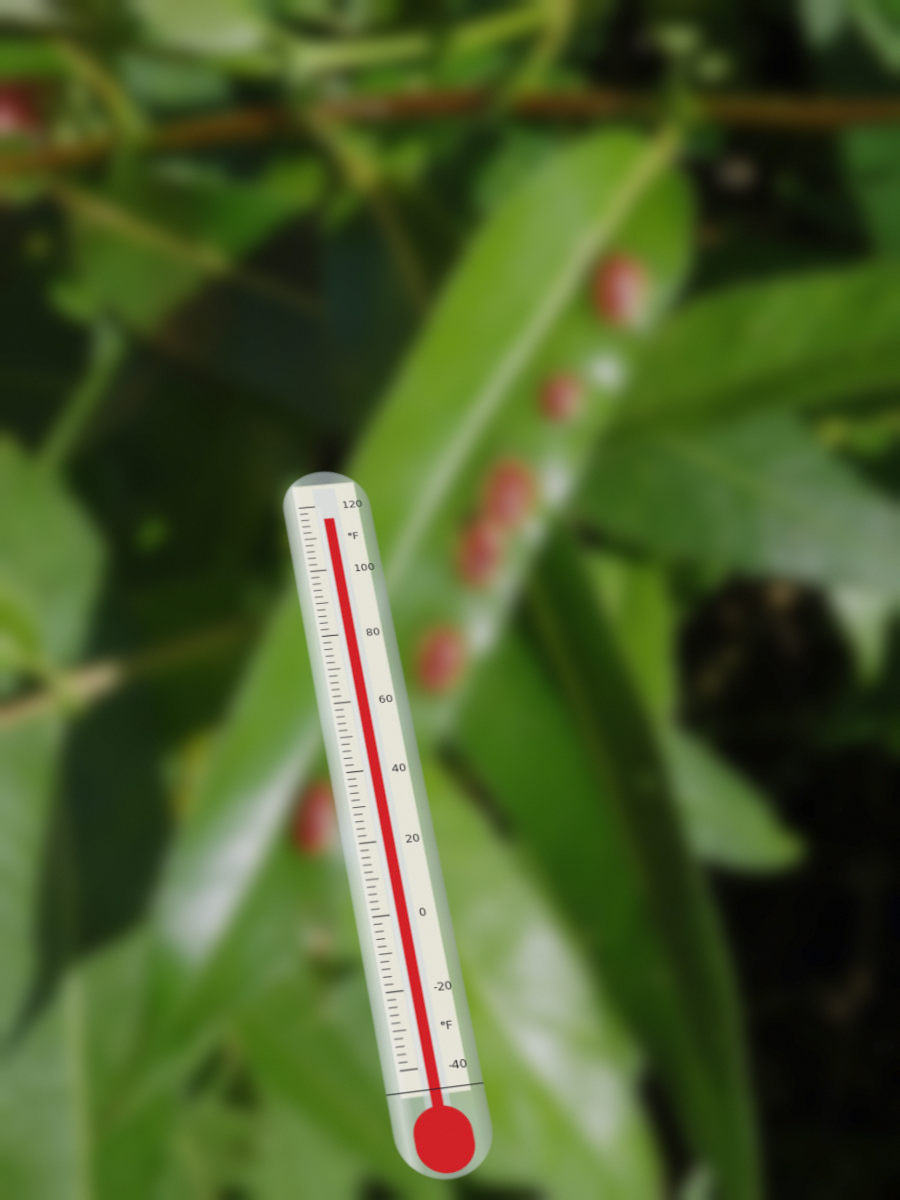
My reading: 116 °F
